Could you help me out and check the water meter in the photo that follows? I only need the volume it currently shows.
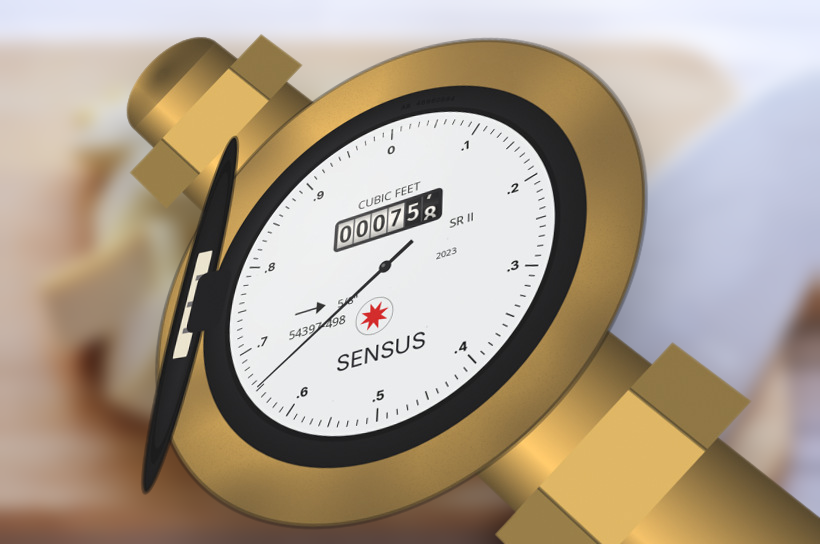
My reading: 757.65 ft³
